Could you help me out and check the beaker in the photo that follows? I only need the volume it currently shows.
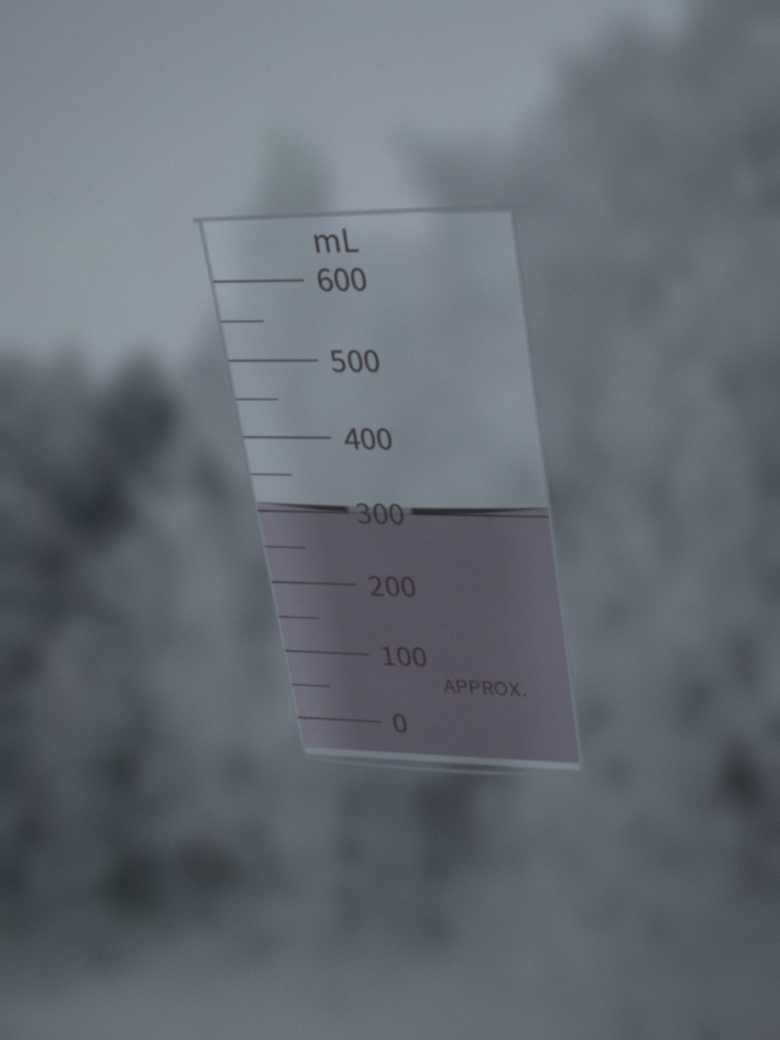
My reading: 300 mL
